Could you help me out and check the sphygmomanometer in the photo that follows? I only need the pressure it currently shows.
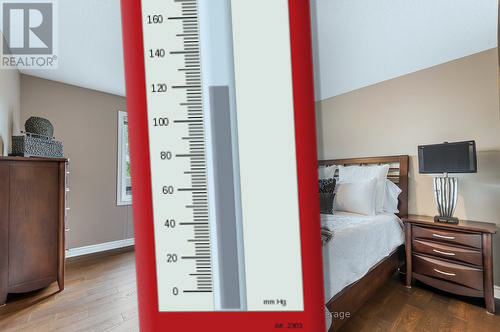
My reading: 120 mmHg
